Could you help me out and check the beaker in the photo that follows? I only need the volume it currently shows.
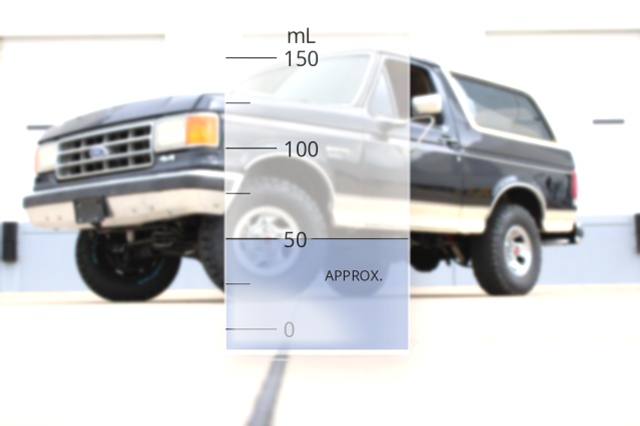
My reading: 50 mL
